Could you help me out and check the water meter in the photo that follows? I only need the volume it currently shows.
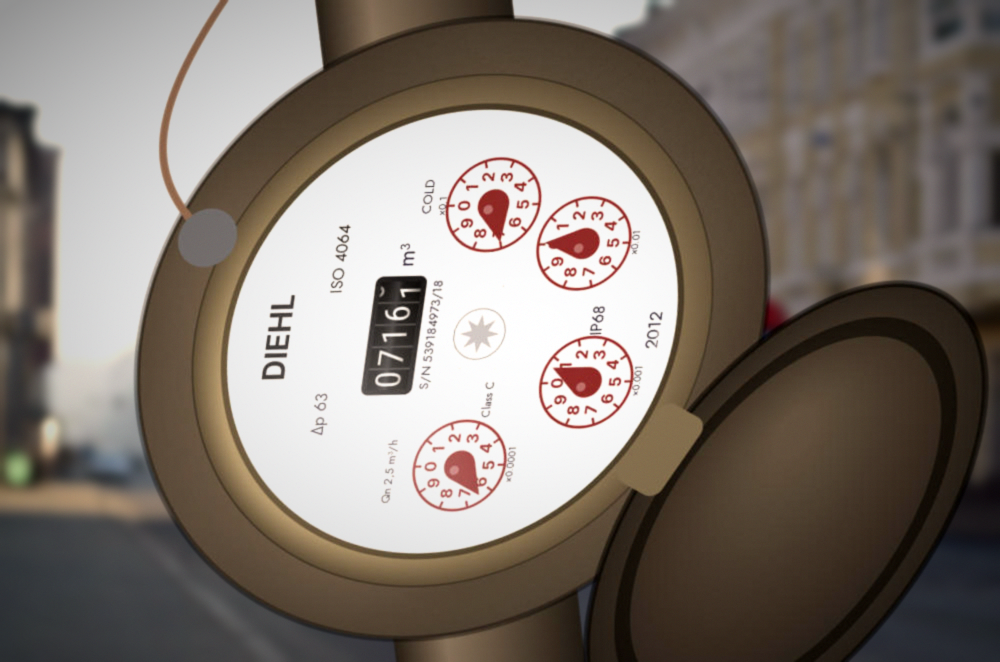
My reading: 7160.7006 m³
